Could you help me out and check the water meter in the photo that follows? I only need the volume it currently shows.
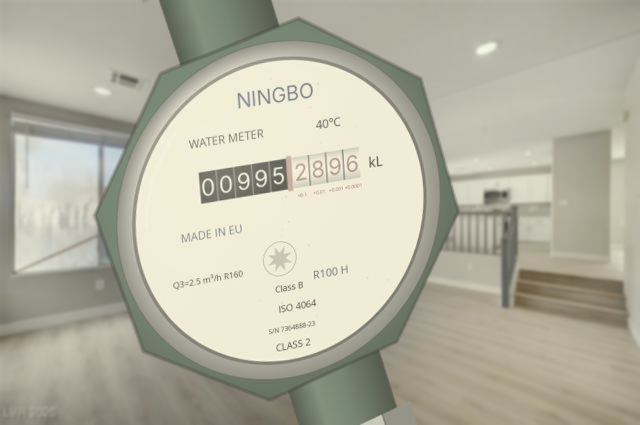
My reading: 995.2896 kL
